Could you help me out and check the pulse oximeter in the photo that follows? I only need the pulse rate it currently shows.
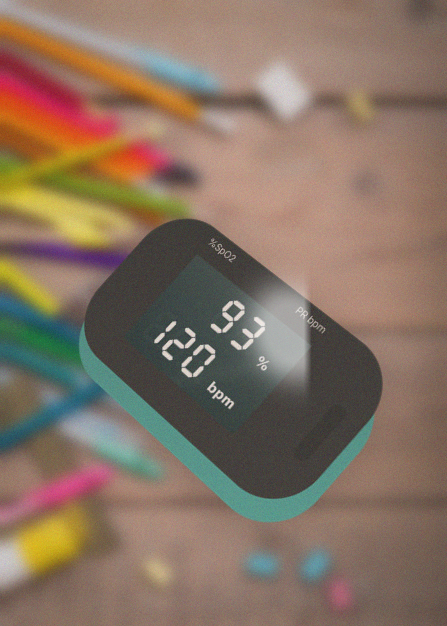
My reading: 120 bpm
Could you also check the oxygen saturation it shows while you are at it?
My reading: 93 %
